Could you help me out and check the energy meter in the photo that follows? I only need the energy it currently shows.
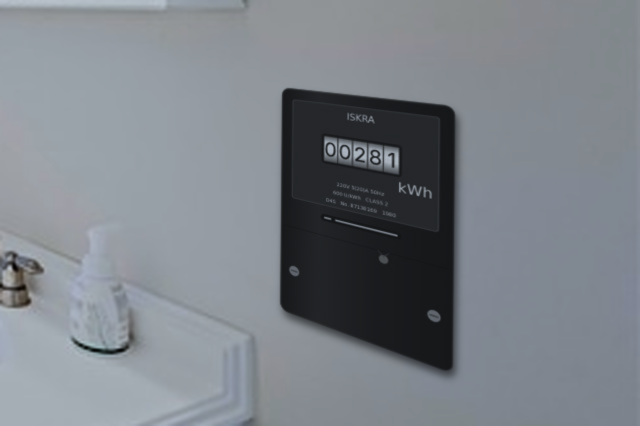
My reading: 281 kWh
